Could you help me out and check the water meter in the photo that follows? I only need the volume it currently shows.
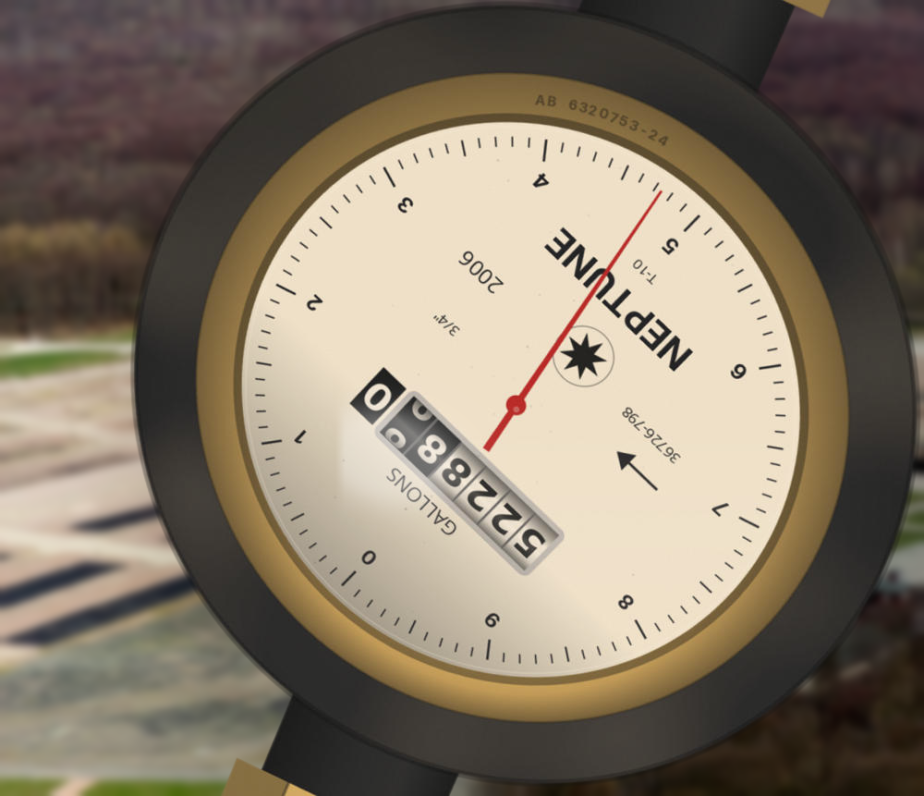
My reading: 5228884.7 gal
